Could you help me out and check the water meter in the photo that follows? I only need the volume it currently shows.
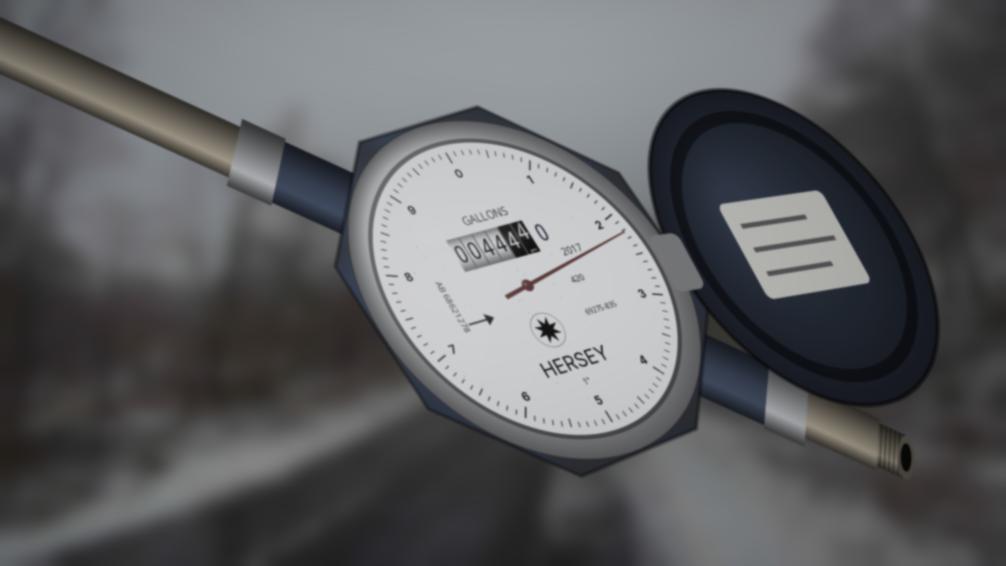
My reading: 44442.2 gal
